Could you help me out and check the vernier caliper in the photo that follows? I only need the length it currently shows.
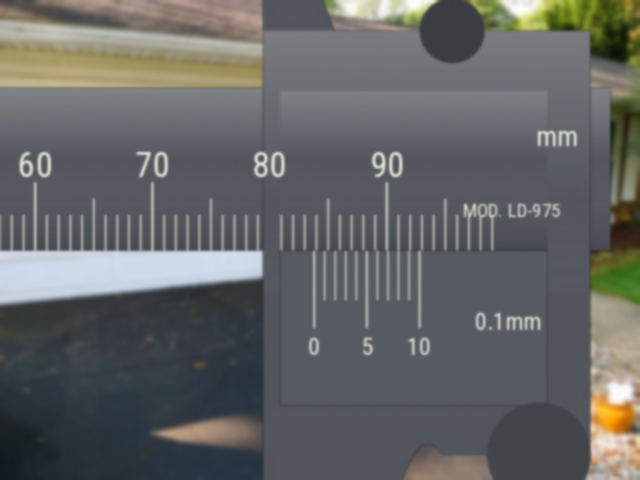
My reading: 83.8 mm
